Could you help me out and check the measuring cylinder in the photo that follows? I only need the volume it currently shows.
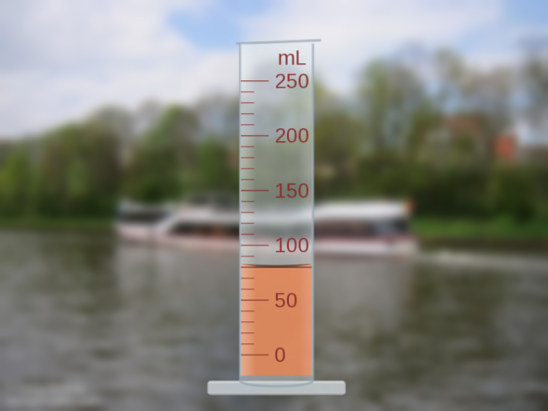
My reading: 80 mL
